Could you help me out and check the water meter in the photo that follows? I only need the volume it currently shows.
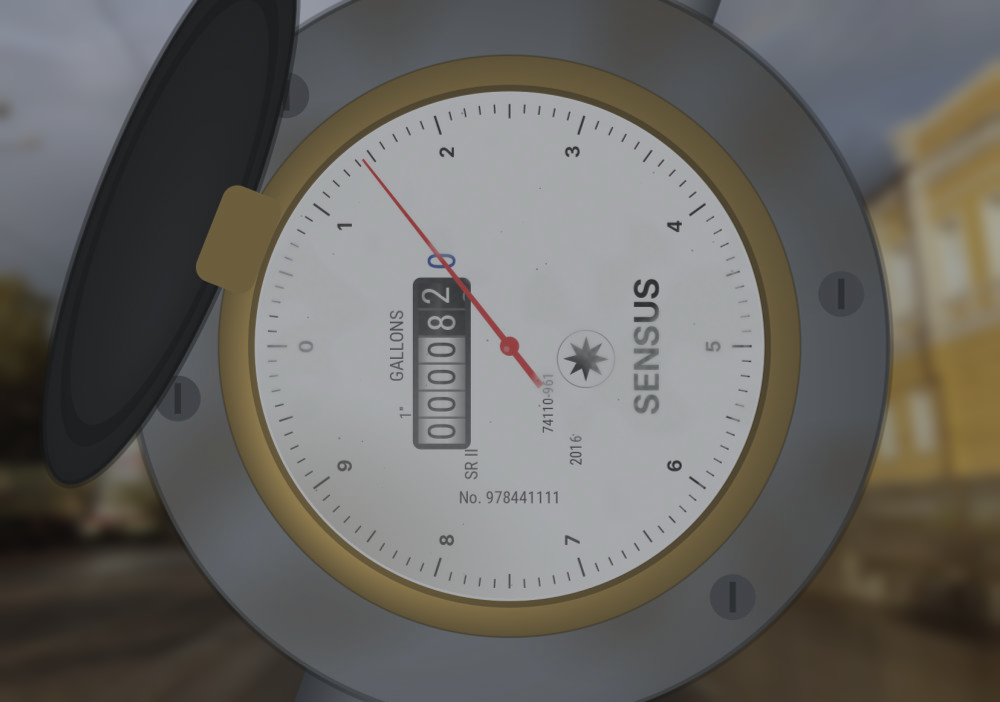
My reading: 821.4 gal
